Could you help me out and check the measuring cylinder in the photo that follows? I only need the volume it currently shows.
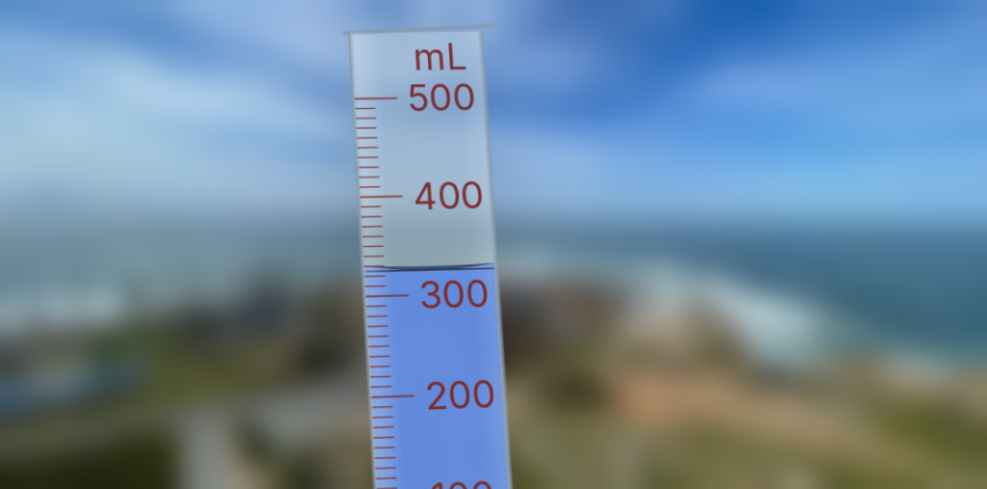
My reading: 325 mL
